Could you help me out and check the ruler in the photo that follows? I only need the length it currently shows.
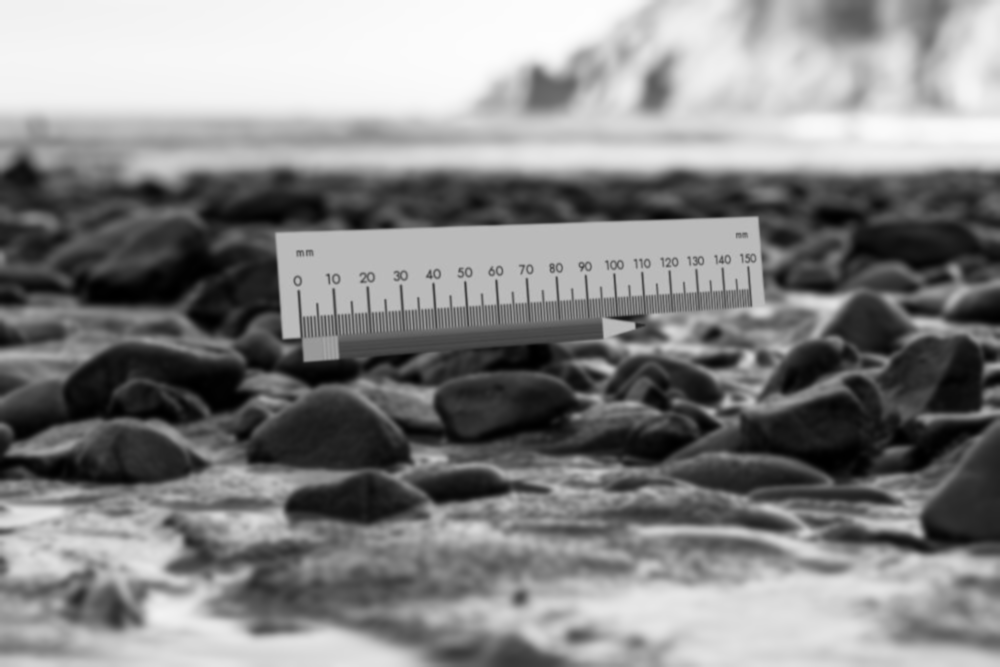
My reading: 110 mm
